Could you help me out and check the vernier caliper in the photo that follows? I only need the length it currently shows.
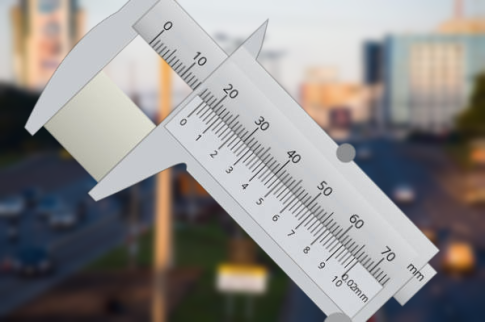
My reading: 17.5 mm
